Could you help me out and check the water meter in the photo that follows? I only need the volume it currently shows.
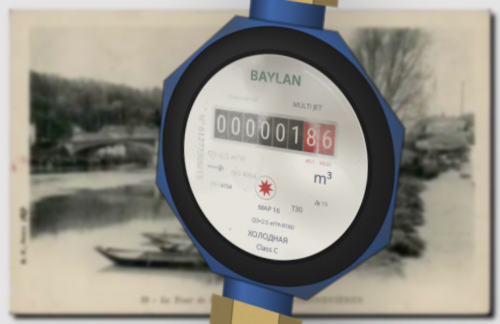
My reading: 1.86 m³
